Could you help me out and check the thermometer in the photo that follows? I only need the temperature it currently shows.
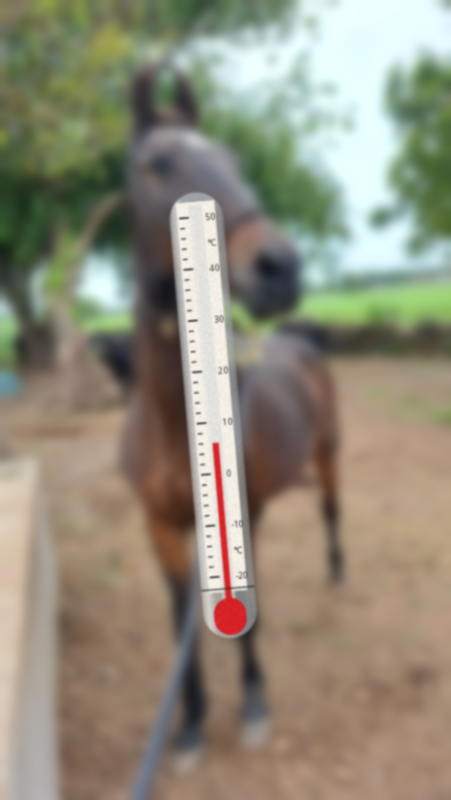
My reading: 6 °C
